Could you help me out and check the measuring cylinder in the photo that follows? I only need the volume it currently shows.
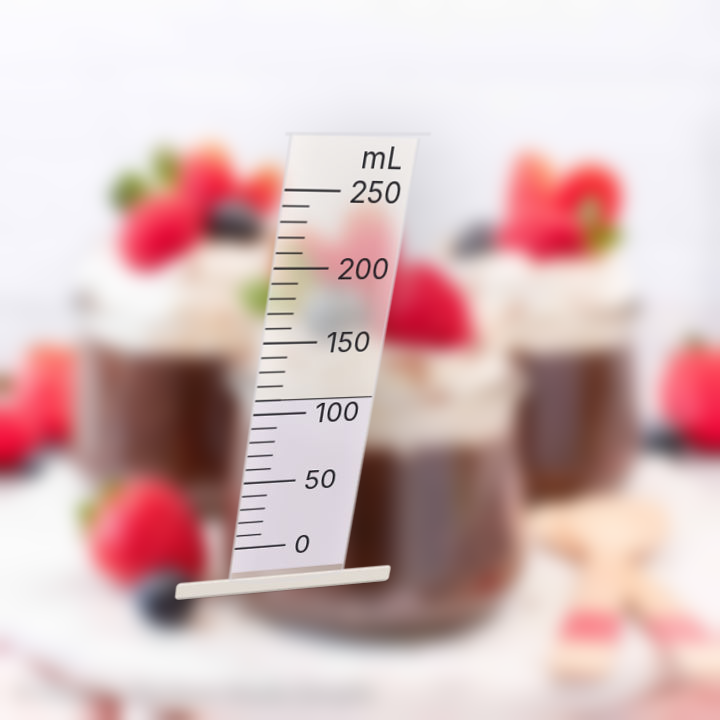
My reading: 110 mL
